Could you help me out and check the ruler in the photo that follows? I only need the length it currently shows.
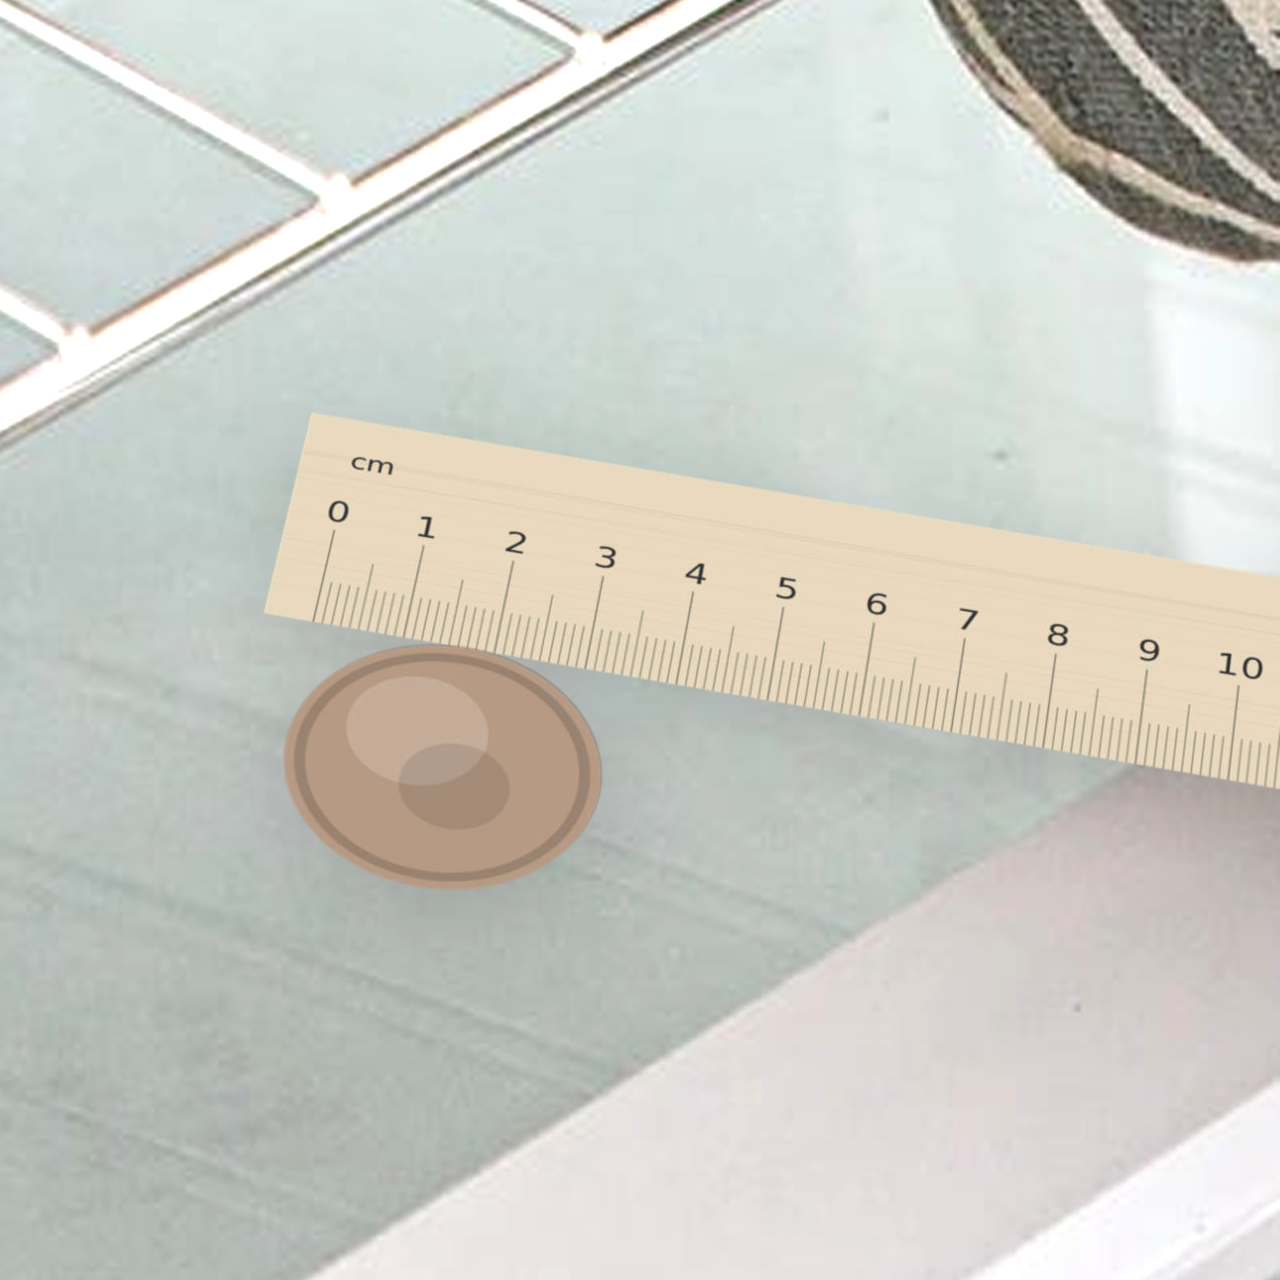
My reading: 3.4 cm
